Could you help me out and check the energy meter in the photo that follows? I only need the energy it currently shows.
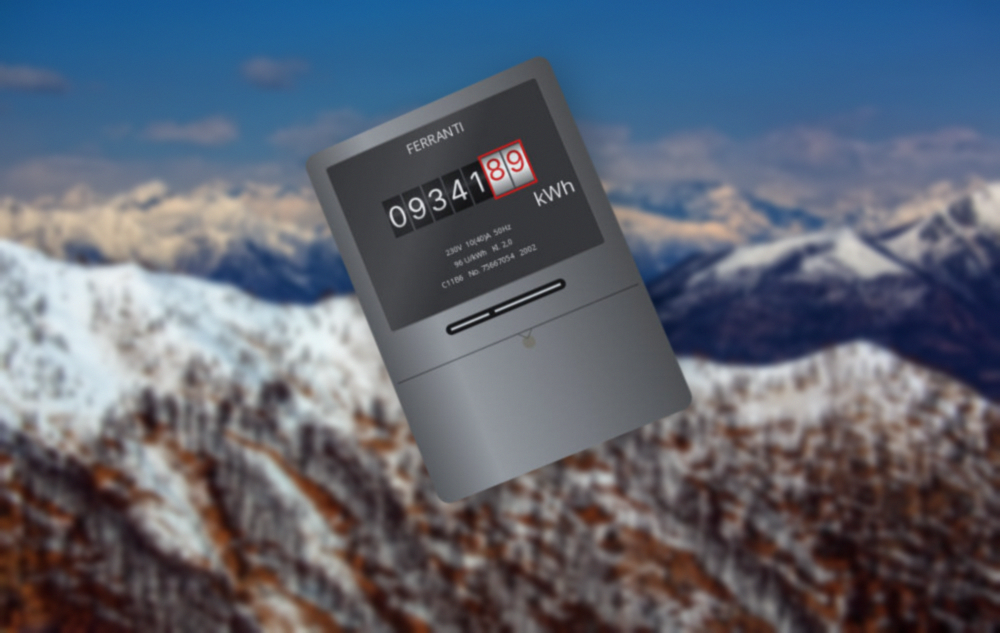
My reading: 9341.89 kWh
